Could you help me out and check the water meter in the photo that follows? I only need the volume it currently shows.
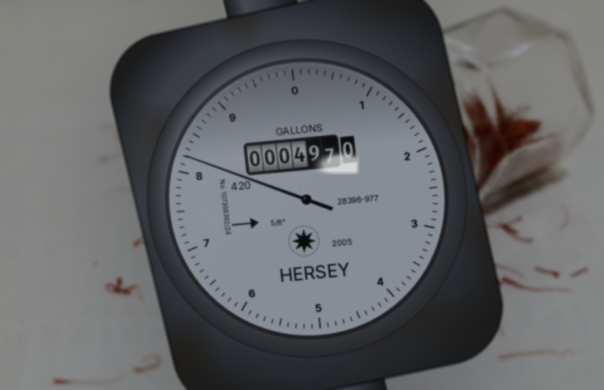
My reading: 4968.2 gal
